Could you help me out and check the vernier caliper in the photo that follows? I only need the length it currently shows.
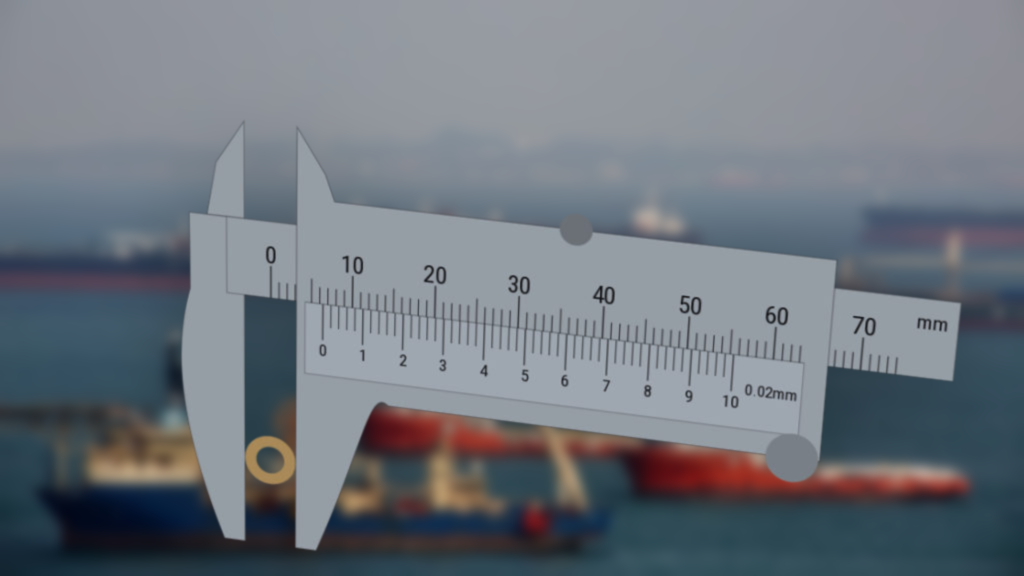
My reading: 6.4 mm
